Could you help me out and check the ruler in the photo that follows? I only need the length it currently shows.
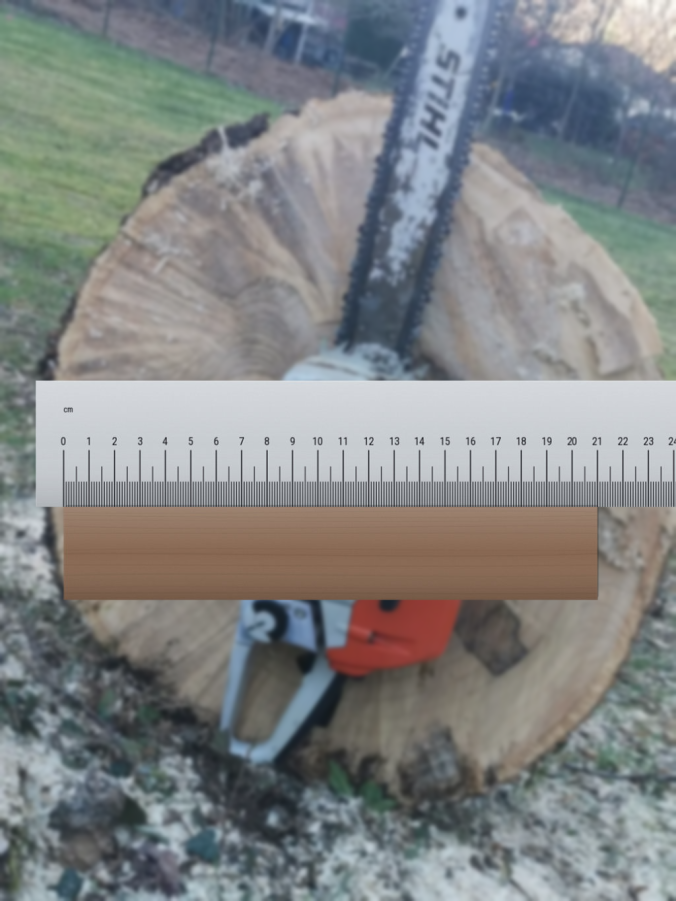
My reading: 21 cm
